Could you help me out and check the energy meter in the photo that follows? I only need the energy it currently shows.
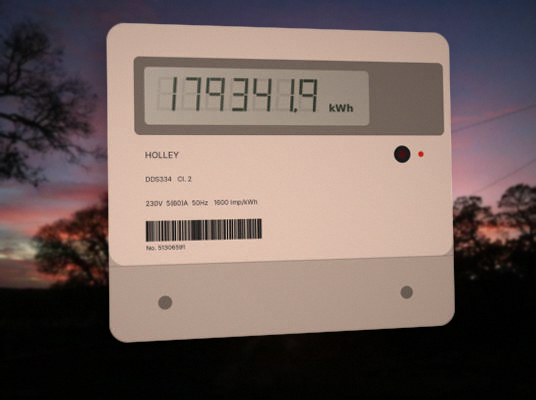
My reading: 179341.9 kWh
